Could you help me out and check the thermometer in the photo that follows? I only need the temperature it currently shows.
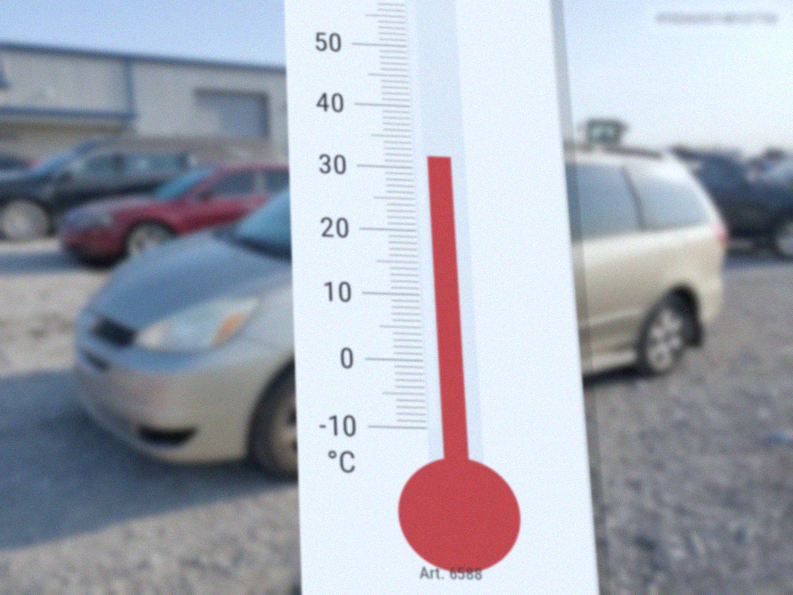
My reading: 32 °C
